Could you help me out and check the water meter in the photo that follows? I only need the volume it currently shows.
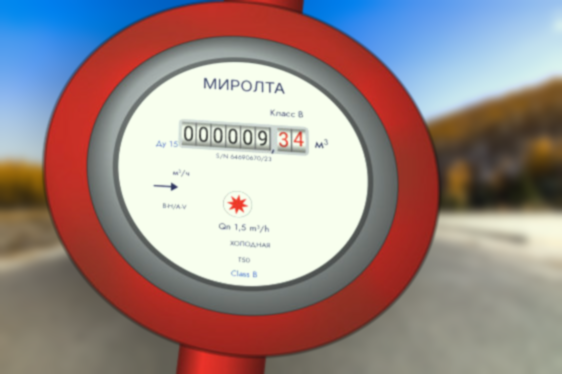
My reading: 9.34 m³
